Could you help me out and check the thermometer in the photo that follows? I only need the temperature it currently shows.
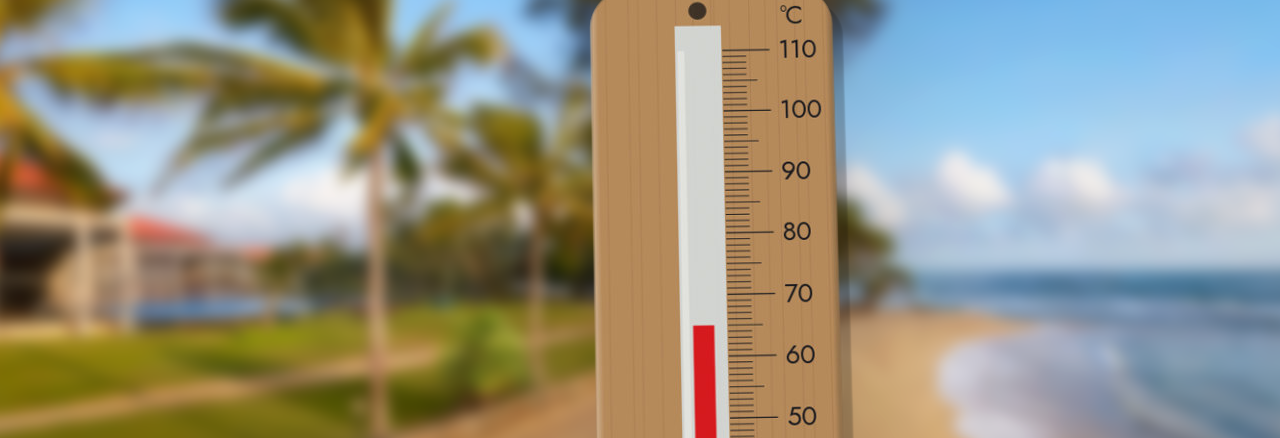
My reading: 65 °C
